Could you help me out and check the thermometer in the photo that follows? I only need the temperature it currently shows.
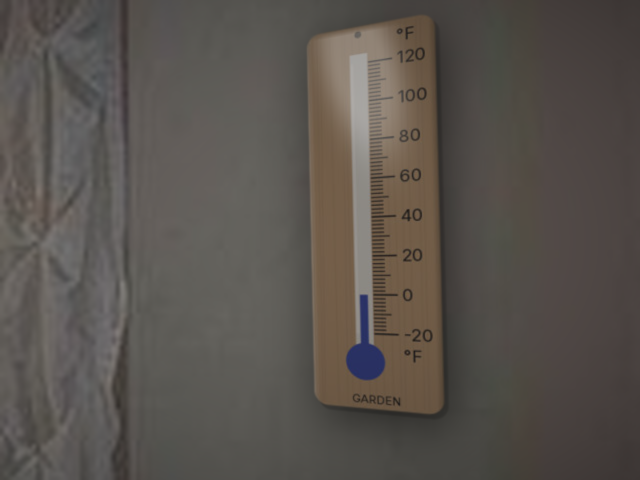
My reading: 0 °F
